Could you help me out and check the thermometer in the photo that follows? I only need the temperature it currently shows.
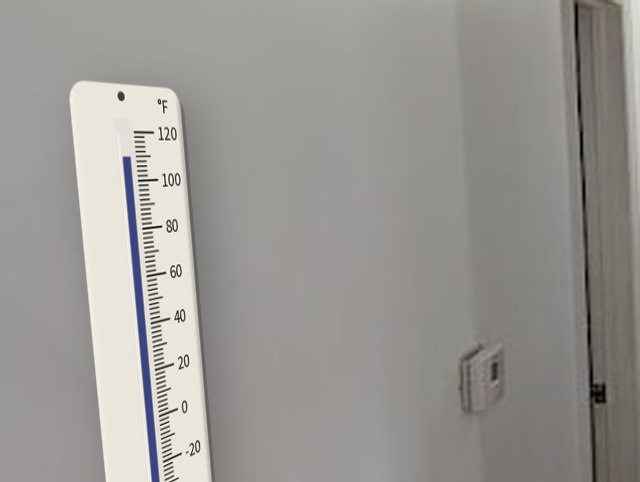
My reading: 110 °F
